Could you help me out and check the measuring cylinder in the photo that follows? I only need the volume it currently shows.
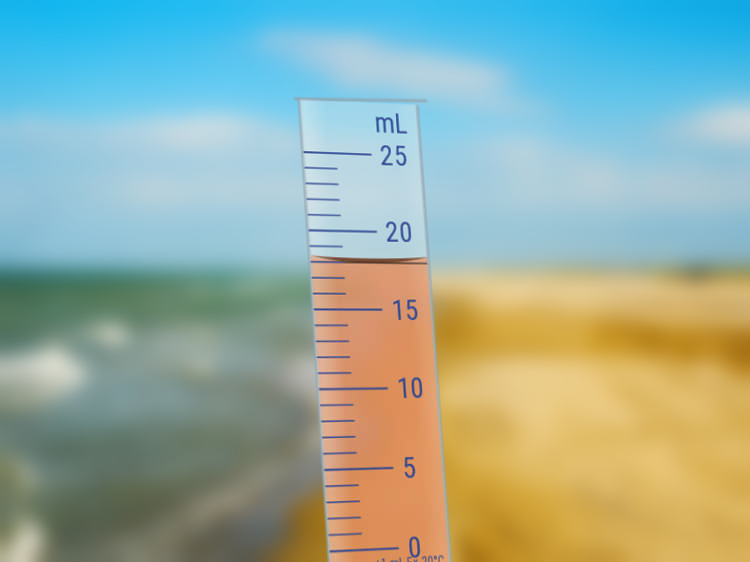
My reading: 18 mL
